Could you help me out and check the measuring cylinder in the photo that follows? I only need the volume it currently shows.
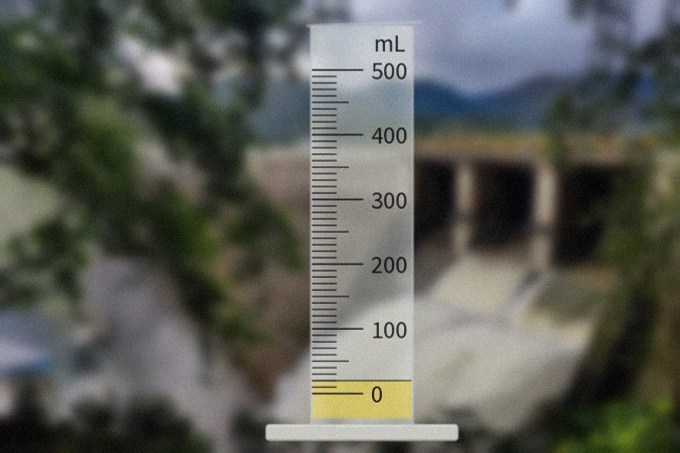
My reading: 20 mL
